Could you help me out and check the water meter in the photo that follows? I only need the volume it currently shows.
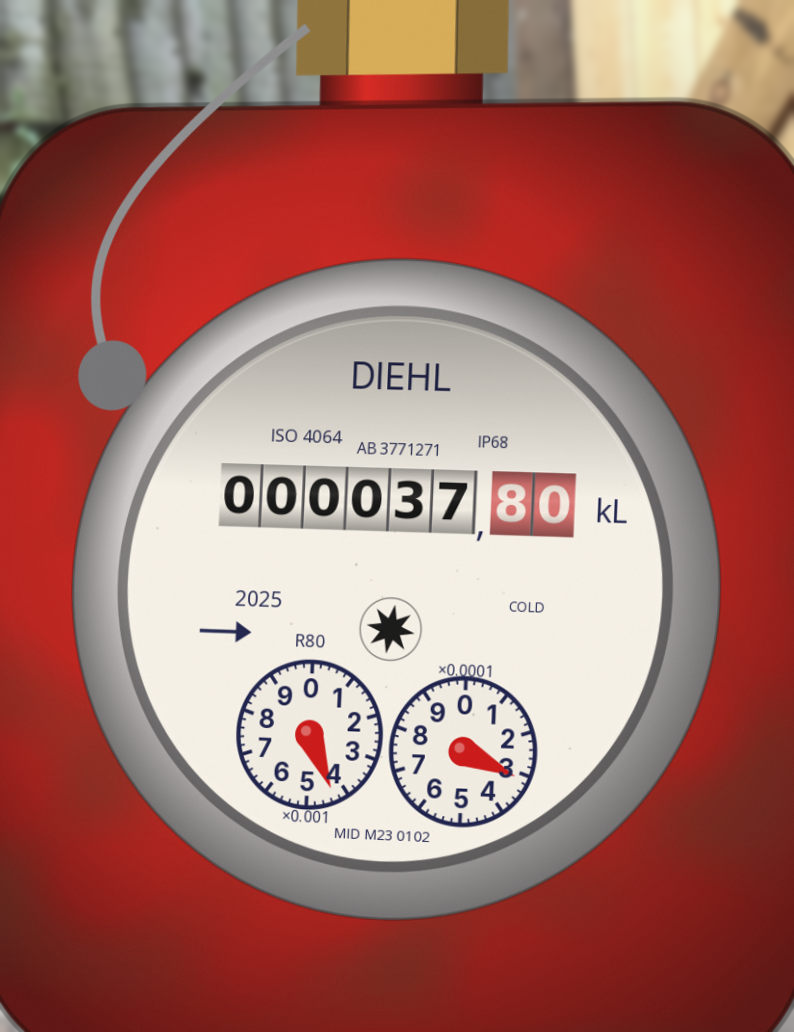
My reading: 37.8043 kL
